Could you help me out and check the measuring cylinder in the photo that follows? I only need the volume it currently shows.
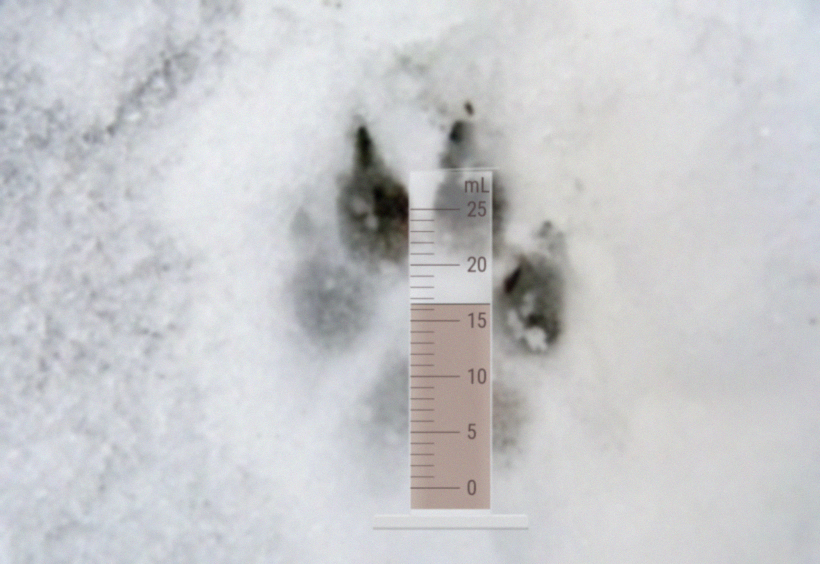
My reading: 16.5 mL
